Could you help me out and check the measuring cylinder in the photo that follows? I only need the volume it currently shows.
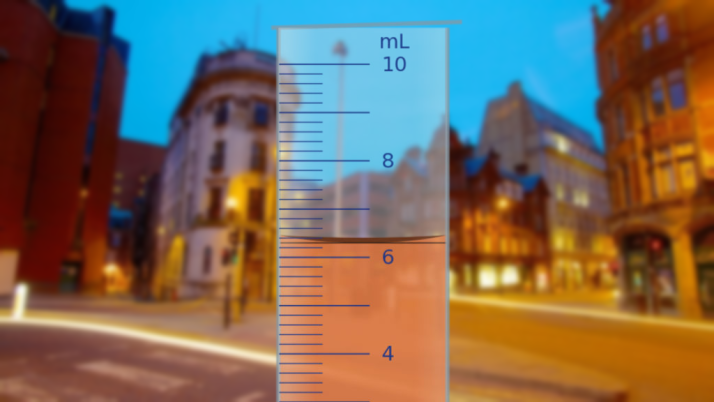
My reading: 6.3 mL
